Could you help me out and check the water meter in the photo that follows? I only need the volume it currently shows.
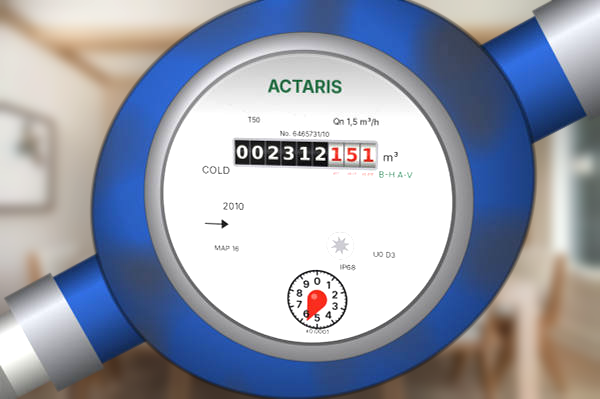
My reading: 2312.1515 m³
